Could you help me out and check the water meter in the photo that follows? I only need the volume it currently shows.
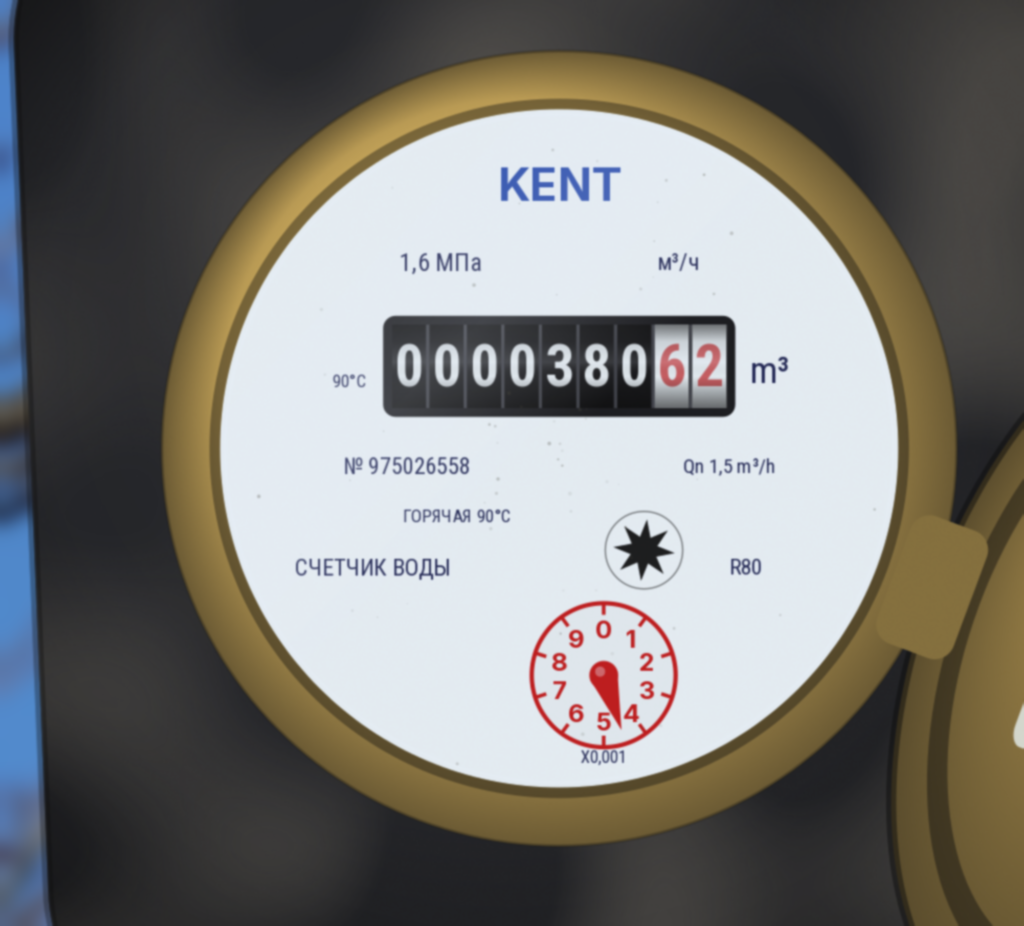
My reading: 380.624 m³
